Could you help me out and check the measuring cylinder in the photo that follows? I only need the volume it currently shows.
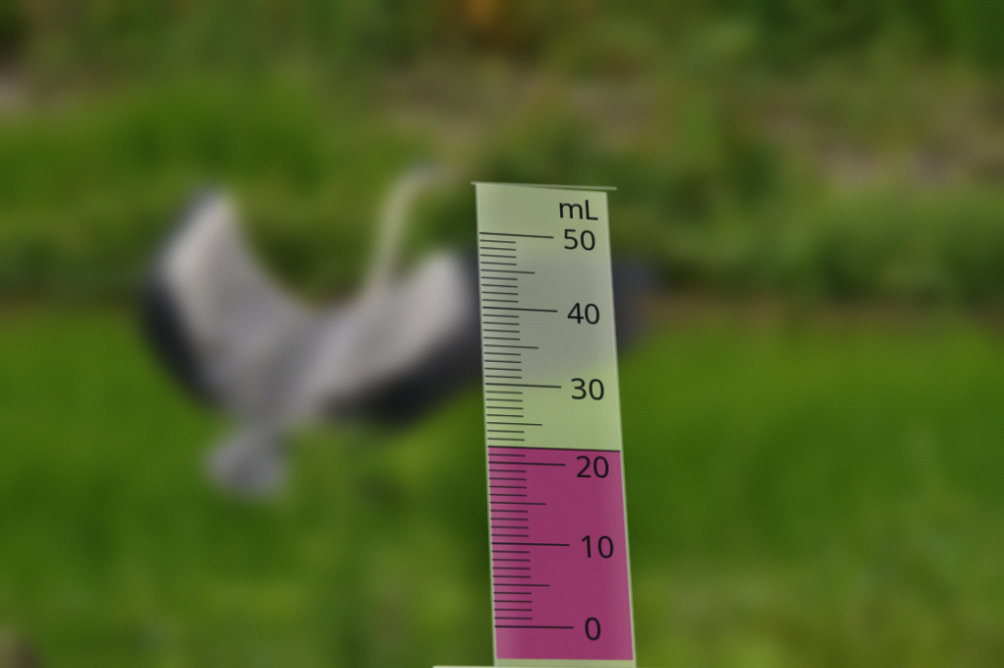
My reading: 22 mL
